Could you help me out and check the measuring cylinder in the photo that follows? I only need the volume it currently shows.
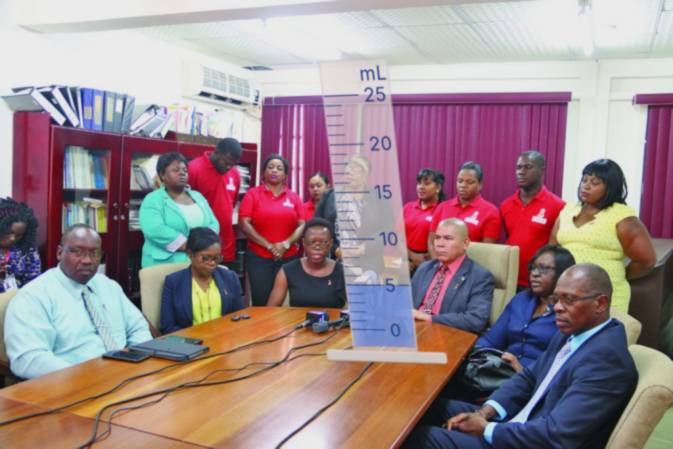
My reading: 5 mL
